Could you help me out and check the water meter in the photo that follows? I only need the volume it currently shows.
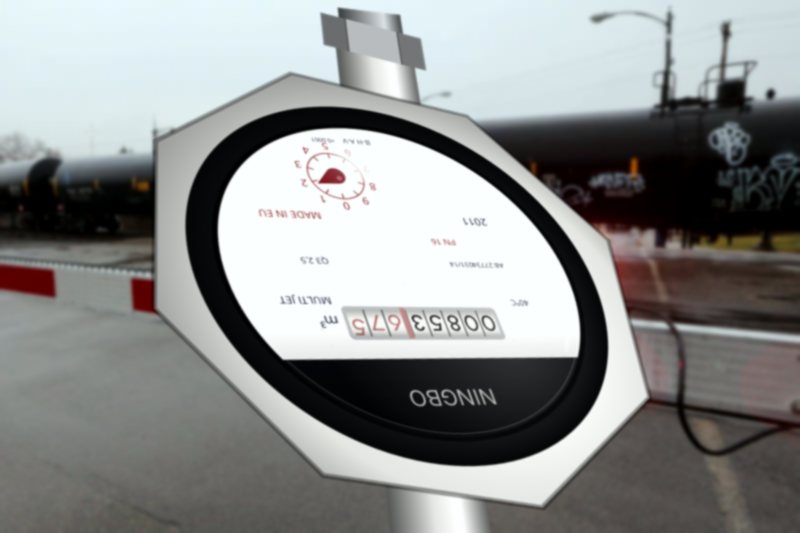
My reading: 853.6751 m³
